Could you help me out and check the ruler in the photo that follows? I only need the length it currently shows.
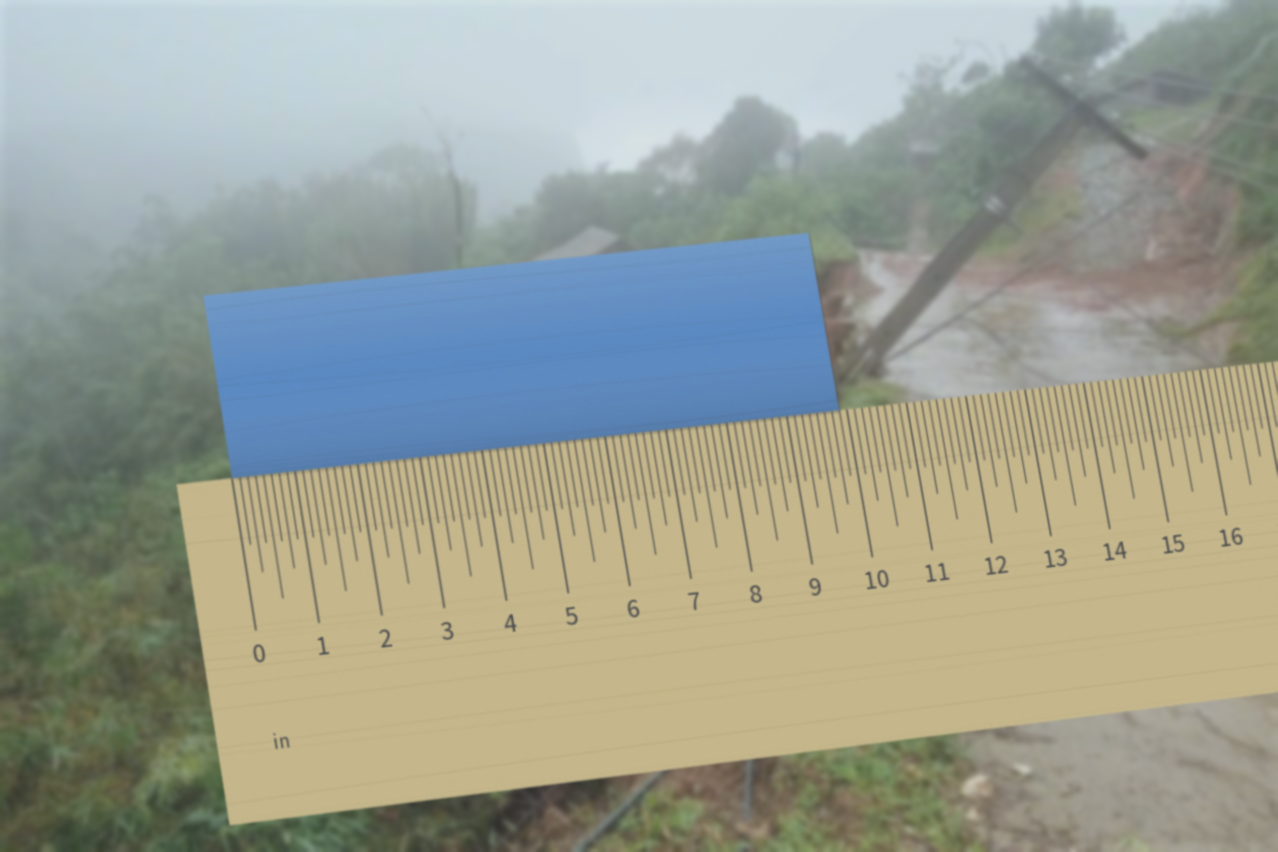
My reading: 9.875 in
